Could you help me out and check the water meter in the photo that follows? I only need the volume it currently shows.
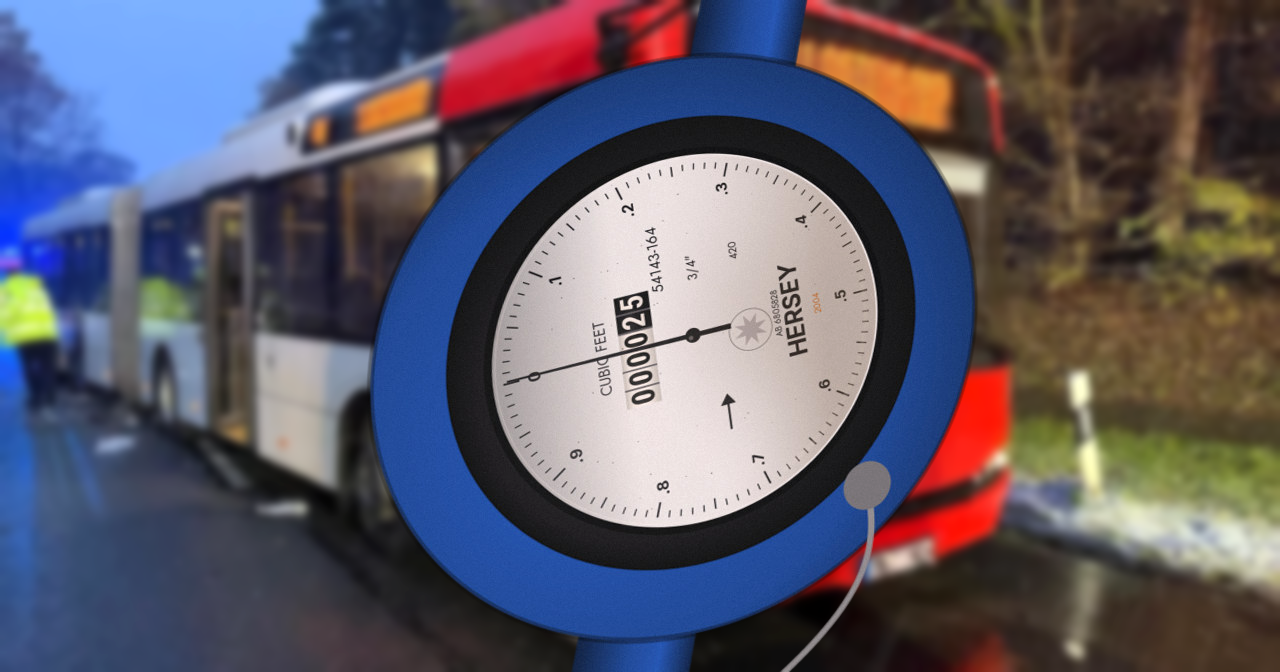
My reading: 25.00 ft³
